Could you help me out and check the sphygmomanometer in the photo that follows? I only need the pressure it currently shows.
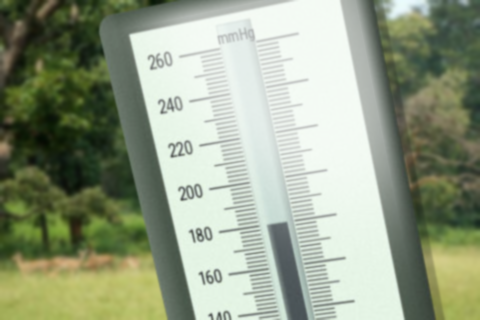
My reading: 180 mmHg
